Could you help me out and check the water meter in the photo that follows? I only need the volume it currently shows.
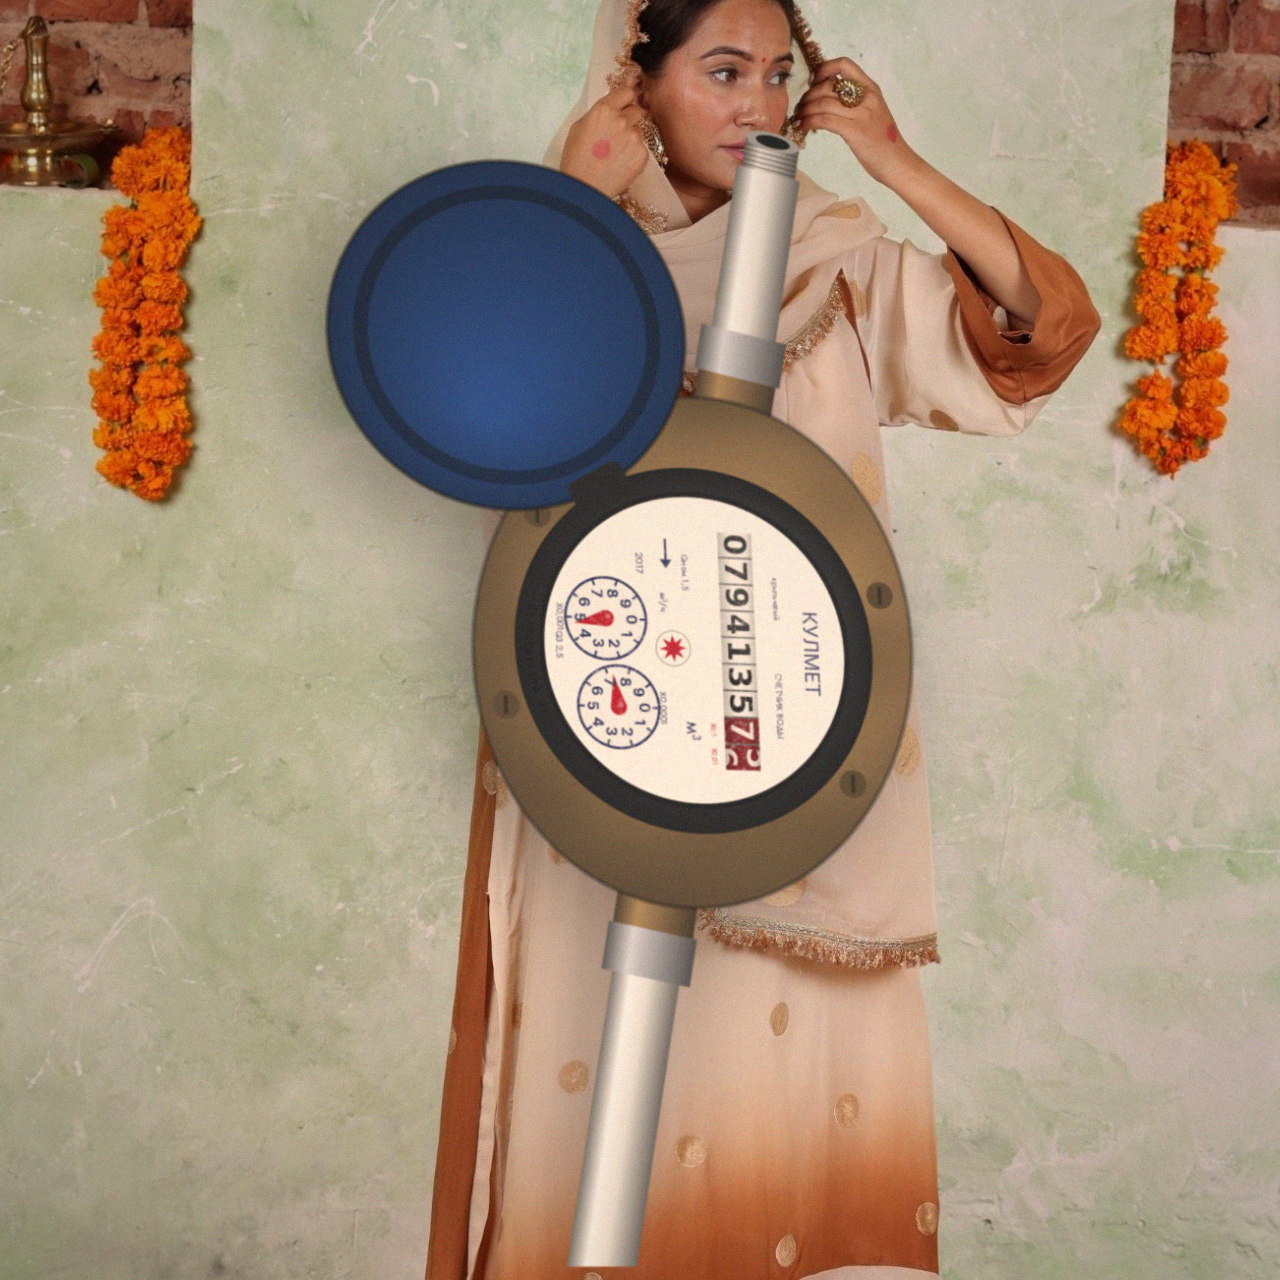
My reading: 794135.7547 m³
